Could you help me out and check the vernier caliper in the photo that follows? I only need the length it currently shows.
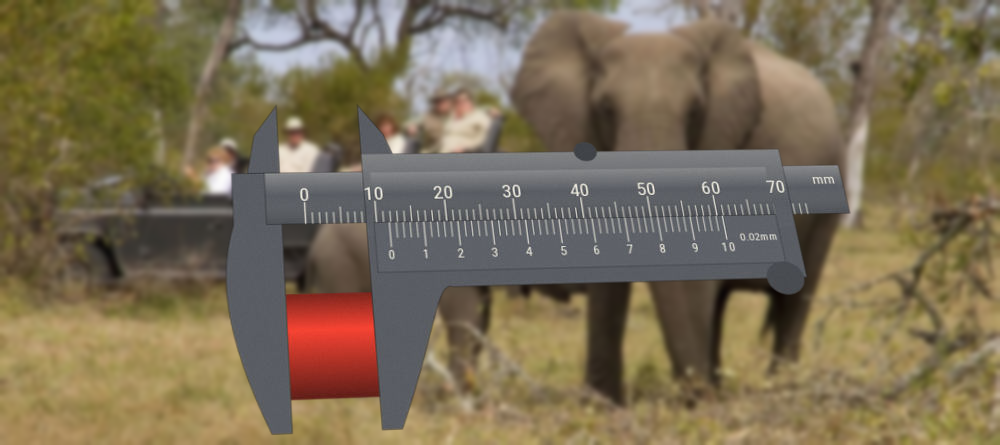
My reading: 11.8 mm
